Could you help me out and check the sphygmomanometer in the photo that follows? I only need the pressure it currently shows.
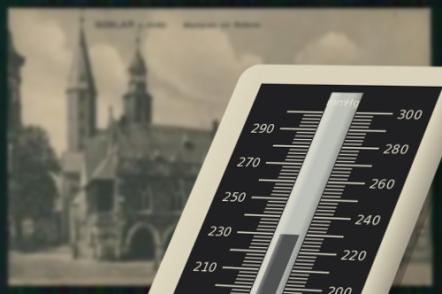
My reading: 230 mmHg
